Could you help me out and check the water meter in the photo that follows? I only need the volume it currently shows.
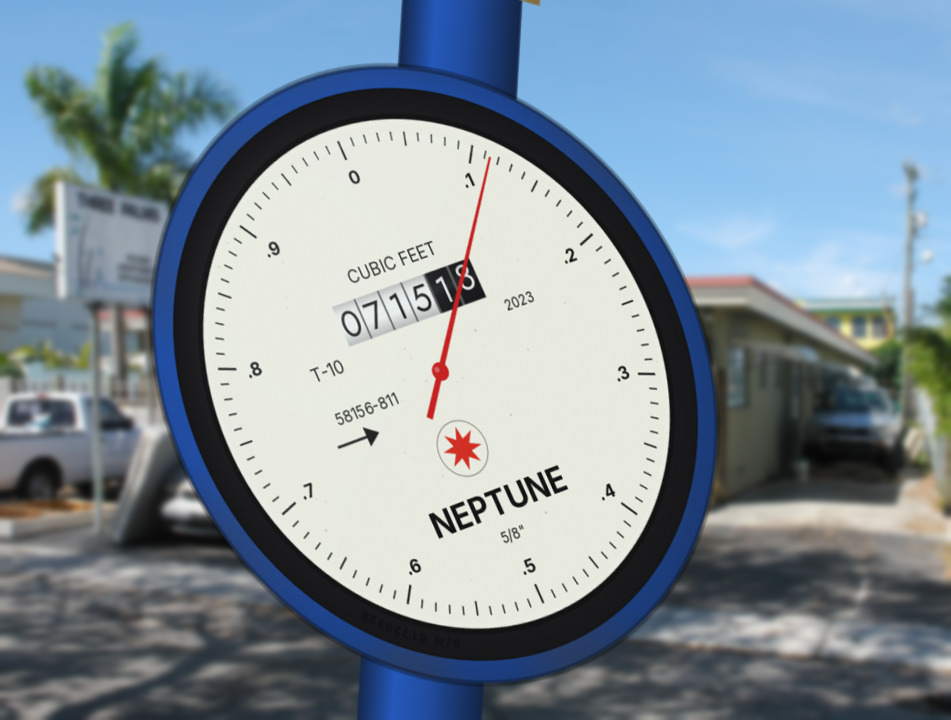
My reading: 71518.11 ft³
